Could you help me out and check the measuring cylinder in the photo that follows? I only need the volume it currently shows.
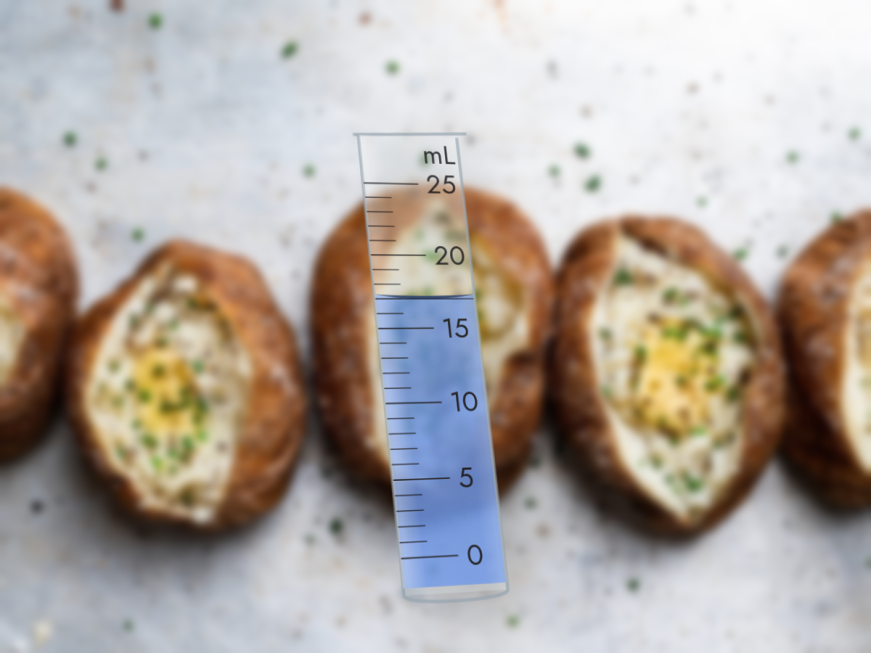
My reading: 17 mL
